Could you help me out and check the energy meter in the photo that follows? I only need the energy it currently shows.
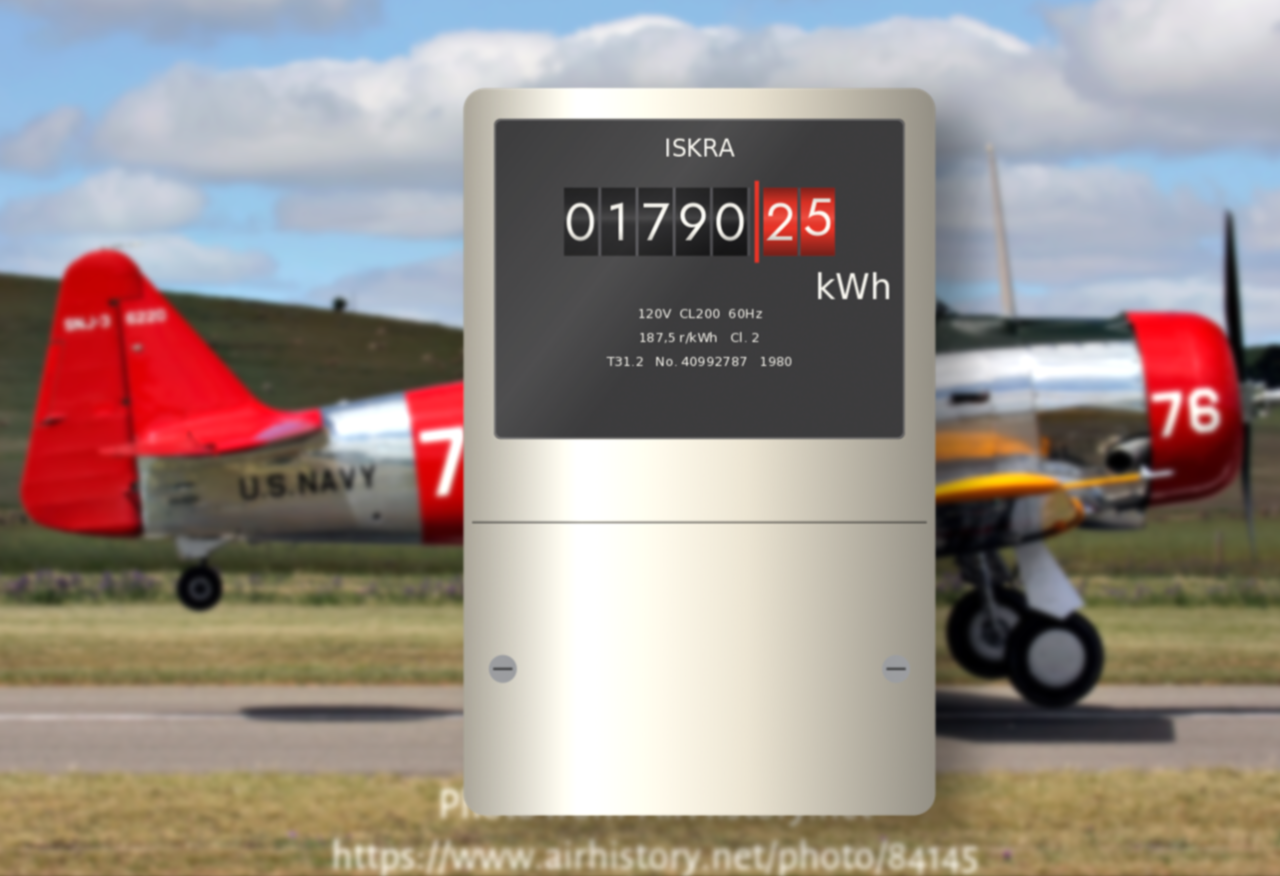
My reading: 1790.25 kWh
